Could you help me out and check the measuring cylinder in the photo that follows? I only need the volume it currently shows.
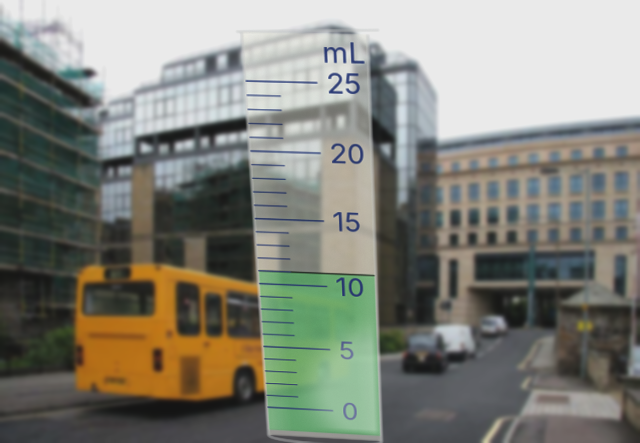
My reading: 11 mL
